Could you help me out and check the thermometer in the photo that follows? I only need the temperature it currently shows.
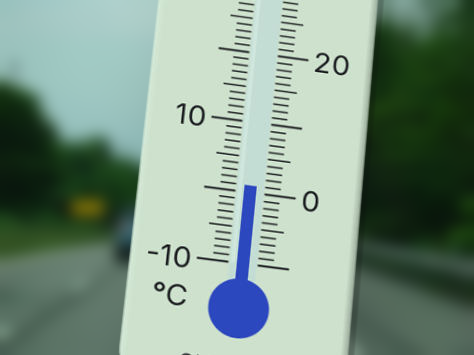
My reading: 1 °C
